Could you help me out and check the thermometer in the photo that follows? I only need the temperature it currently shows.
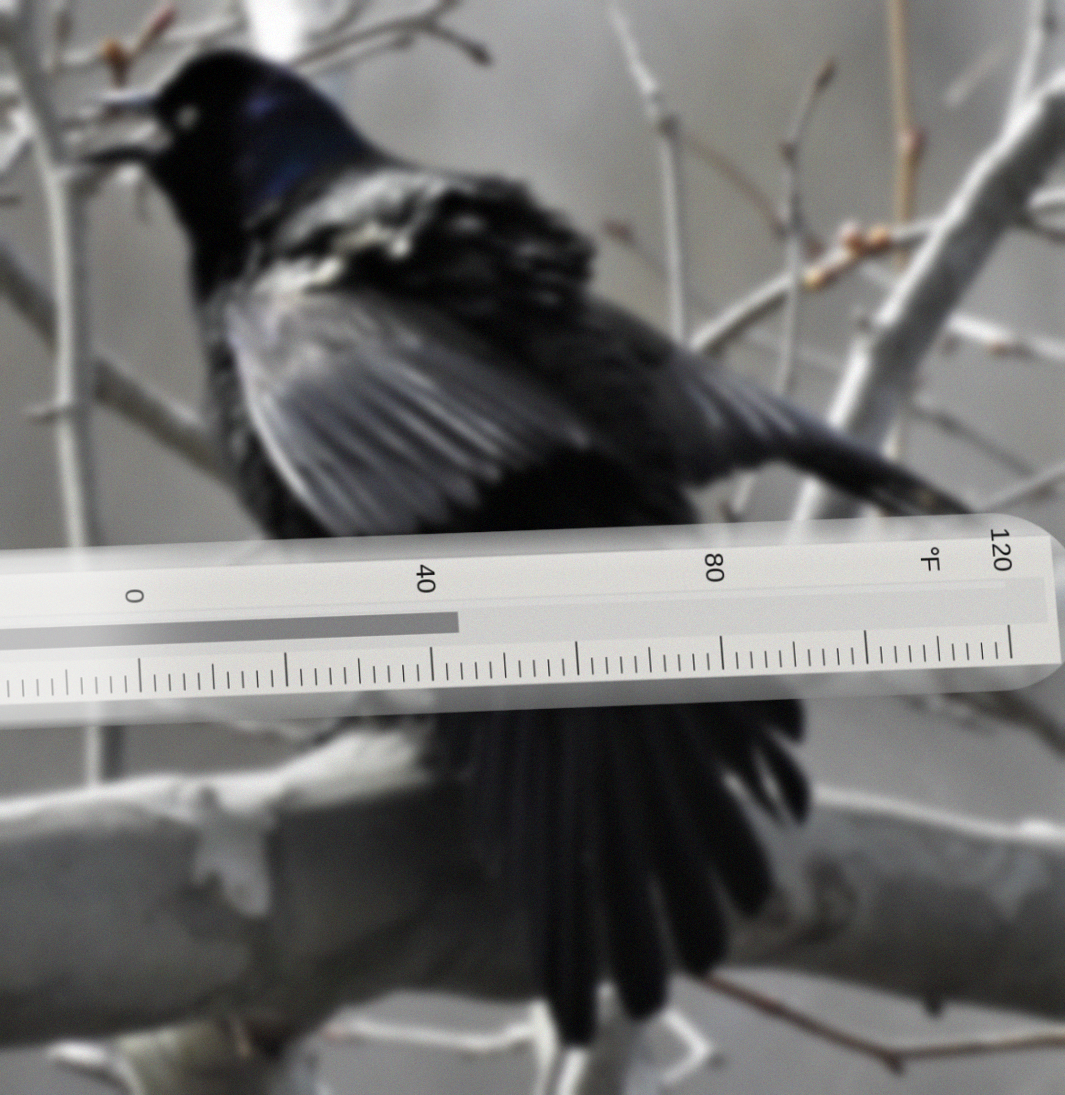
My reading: 44 °F
